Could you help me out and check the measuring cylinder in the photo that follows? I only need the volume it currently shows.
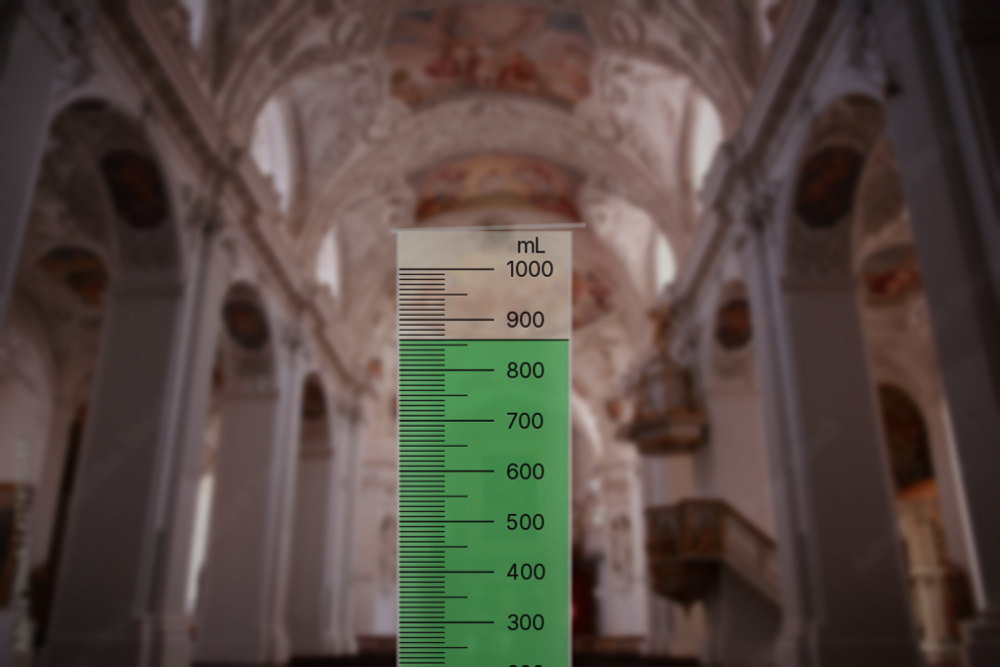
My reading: 860 mL
